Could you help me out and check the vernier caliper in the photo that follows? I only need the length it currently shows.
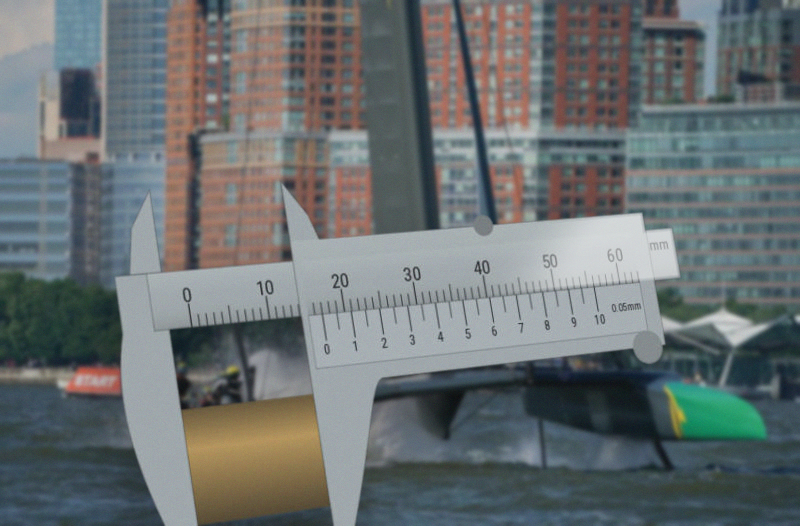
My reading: 17.0 mm
